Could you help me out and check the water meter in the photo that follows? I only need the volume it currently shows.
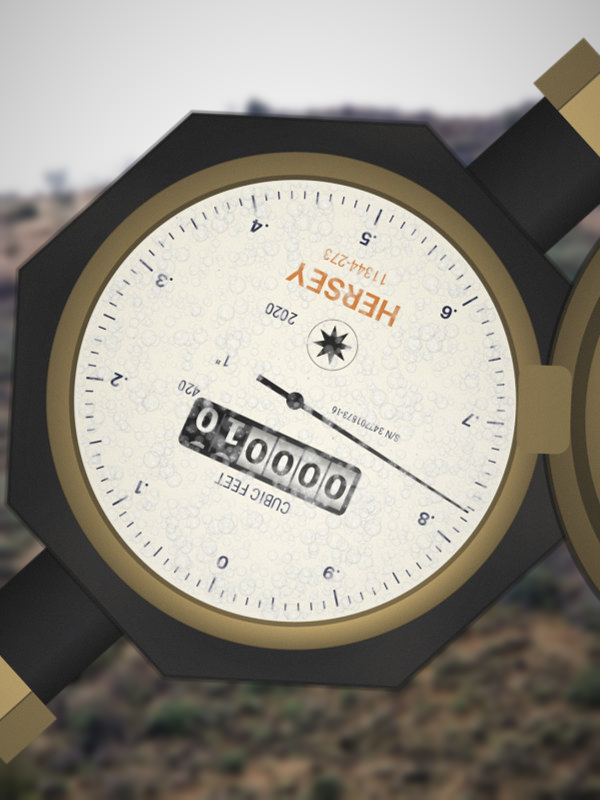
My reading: 9.77 ft³
